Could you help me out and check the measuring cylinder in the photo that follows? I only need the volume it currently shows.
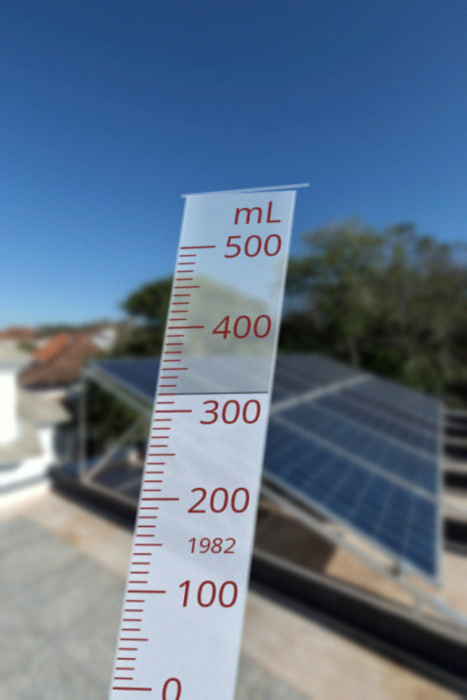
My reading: 320 mL
